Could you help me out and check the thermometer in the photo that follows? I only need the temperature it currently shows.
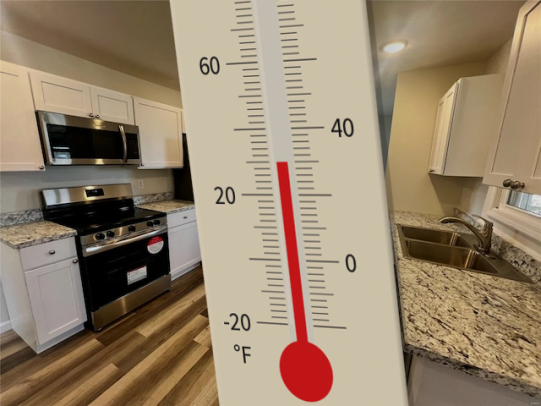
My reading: 30 °F
